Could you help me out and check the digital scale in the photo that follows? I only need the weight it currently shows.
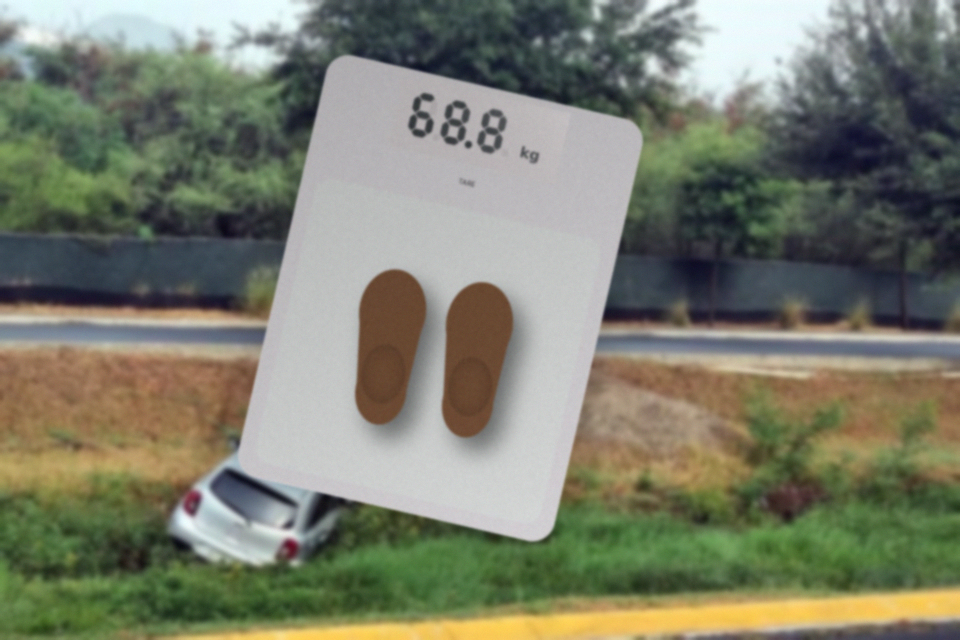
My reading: 68.8 kg
